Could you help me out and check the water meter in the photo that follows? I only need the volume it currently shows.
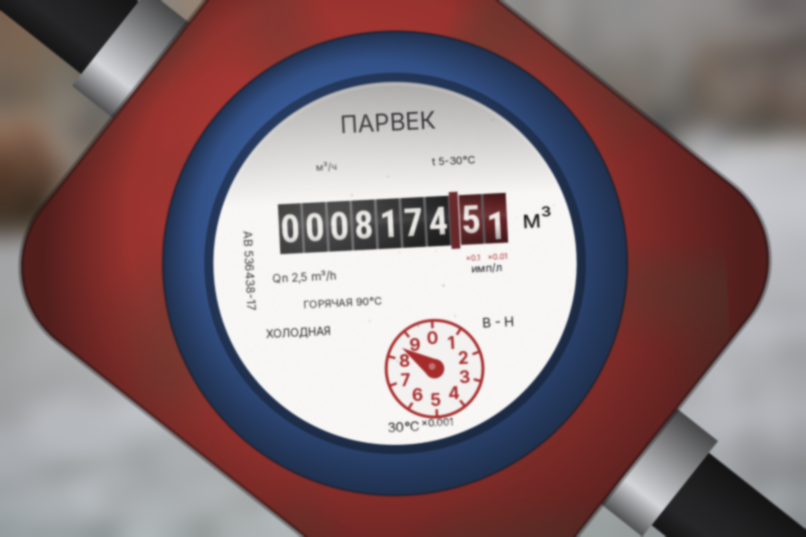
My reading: 8174.508 m³
